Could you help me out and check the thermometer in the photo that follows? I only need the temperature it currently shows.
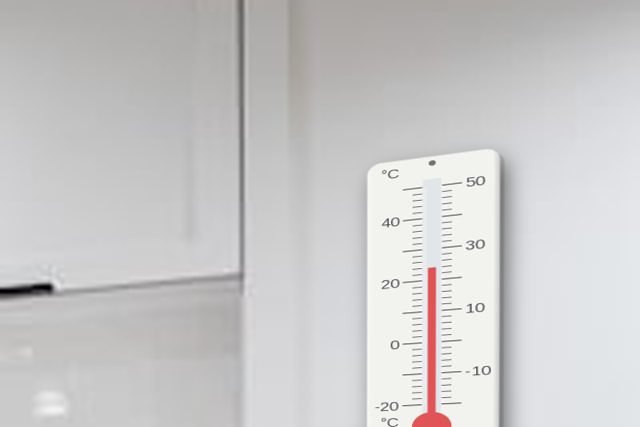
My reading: 24 °C
